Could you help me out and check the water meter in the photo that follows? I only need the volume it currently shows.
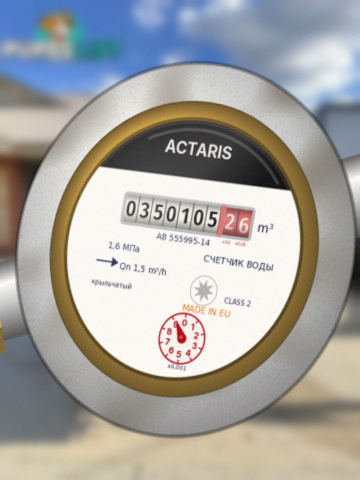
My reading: 350105.259 m³
